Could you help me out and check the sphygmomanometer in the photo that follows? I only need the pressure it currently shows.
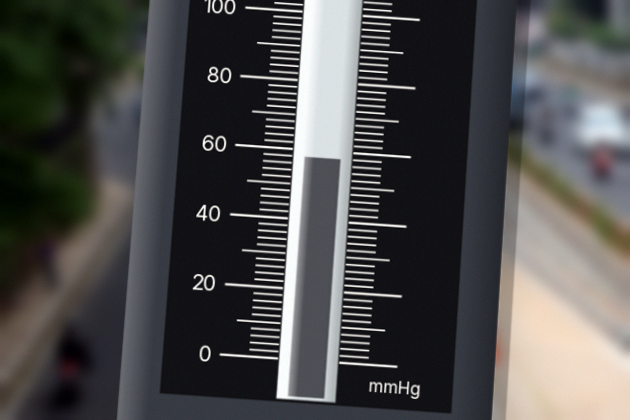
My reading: 58 mmHg
